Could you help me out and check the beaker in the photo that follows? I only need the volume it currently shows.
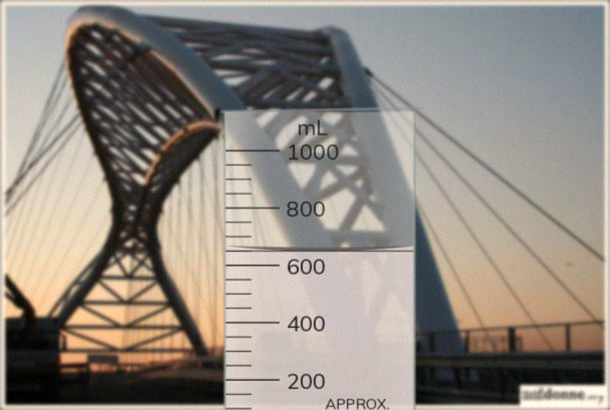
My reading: 650 mL
